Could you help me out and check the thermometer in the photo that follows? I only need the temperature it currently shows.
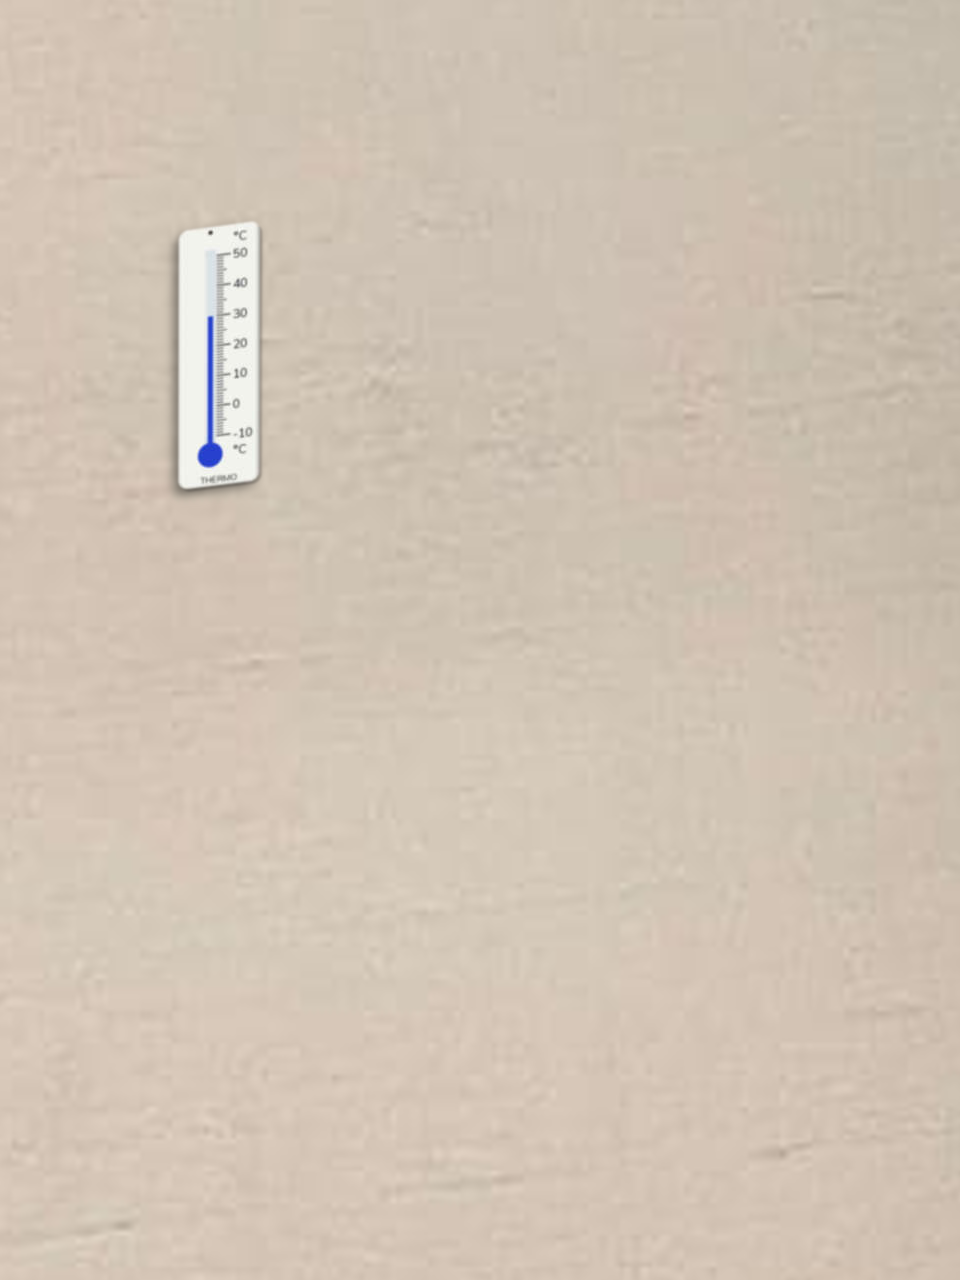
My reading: 30 °C
